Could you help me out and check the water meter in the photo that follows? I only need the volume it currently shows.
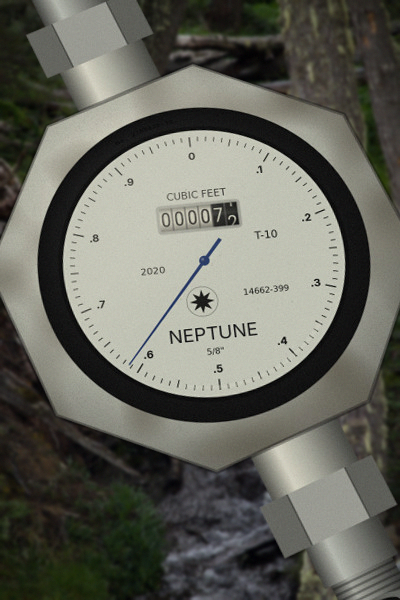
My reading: 71.61 ft³
